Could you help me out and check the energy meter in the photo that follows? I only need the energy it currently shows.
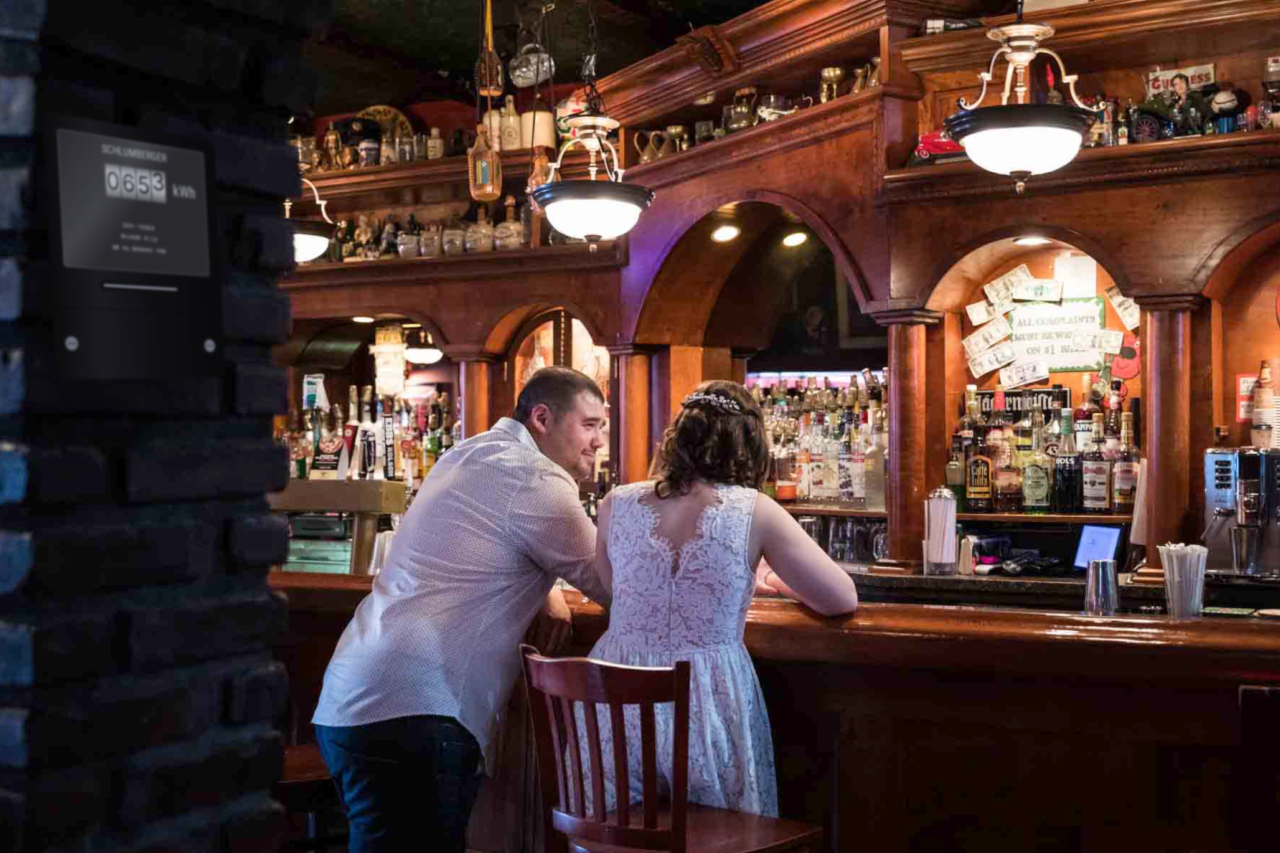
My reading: 653 kWh
